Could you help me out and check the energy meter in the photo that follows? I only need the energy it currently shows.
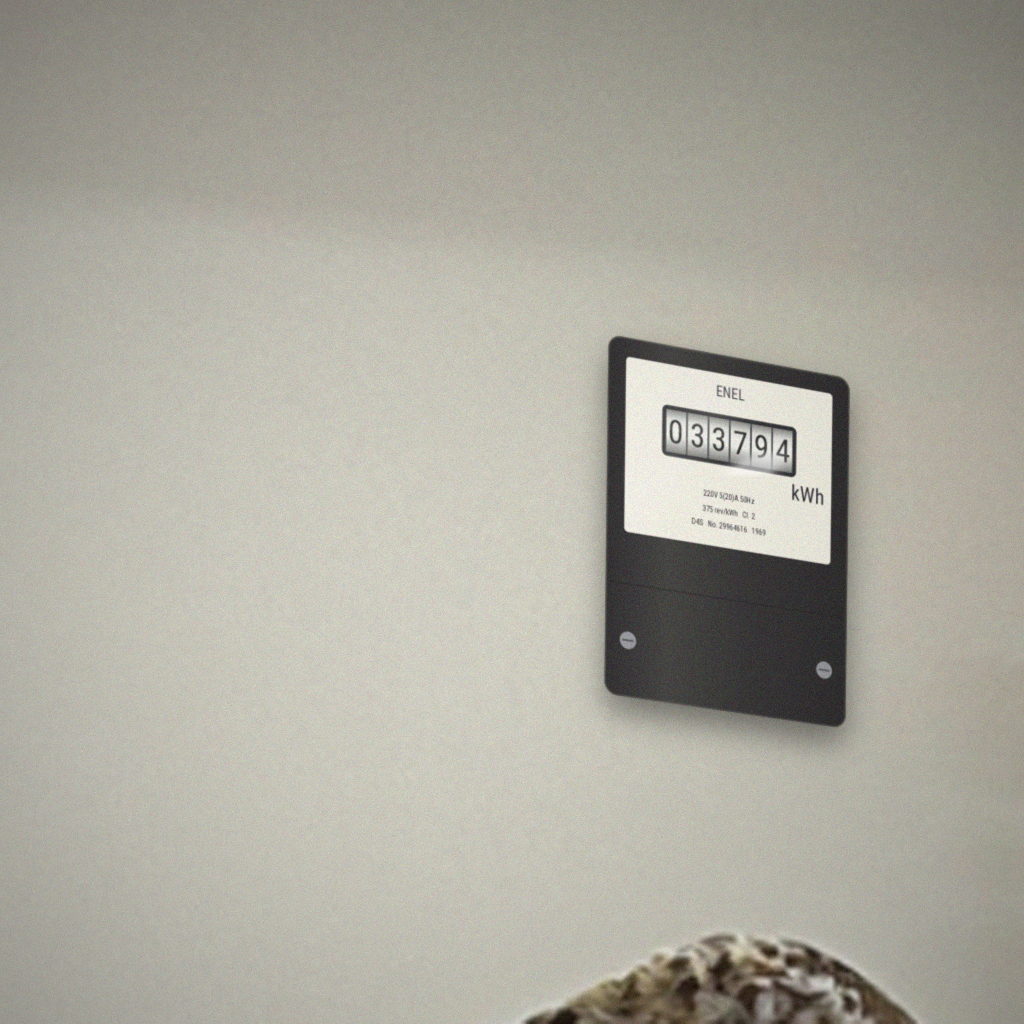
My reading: 33794 kWh
